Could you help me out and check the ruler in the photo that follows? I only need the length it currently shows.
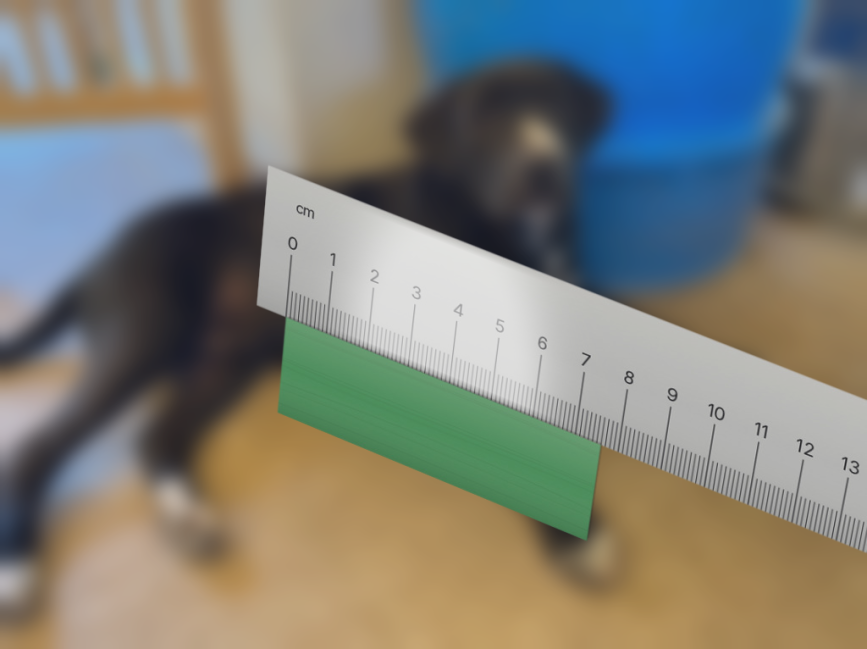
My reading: 7.6 cm
